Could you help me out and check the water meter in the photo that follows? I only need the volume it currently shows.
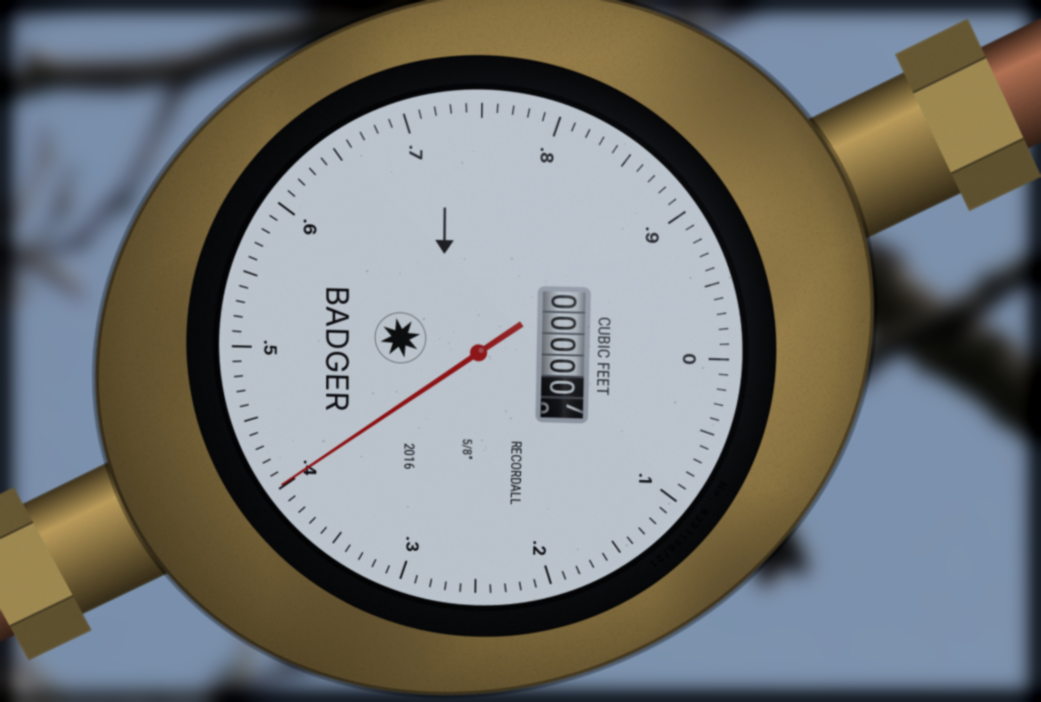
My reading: 7.40 ft³
